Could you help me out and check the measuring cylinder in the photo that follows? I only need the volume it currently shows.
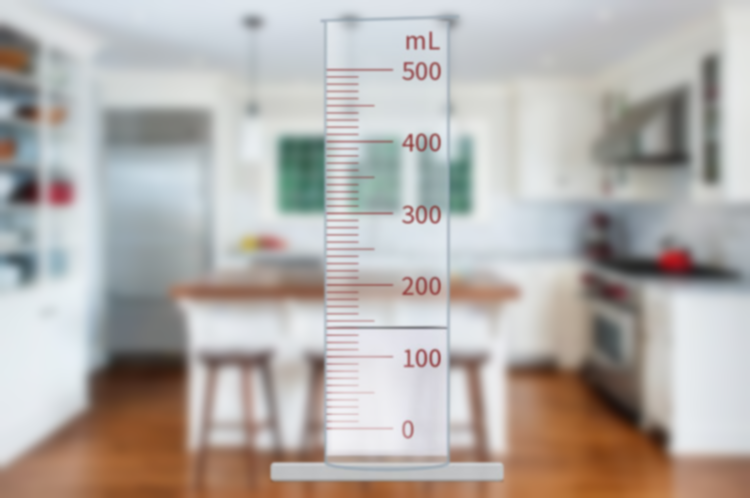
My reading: 140 mL
